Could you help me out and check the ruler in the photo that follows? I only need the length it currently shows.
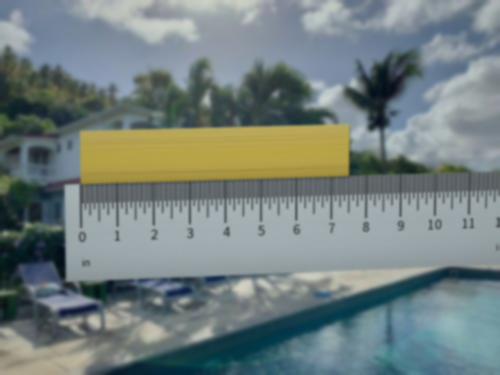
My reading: 7.5 in
